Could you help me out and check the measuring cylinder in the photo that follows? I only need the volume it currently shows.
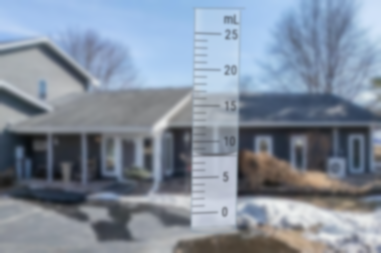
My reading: 8 mL
